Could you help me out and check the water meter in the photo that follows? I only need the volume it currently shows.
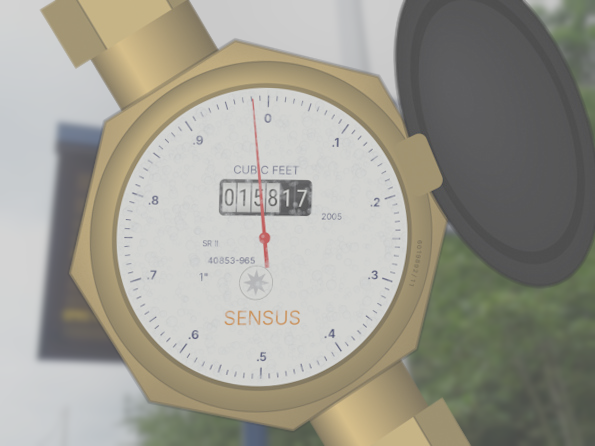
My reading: 15816.98 ft³
